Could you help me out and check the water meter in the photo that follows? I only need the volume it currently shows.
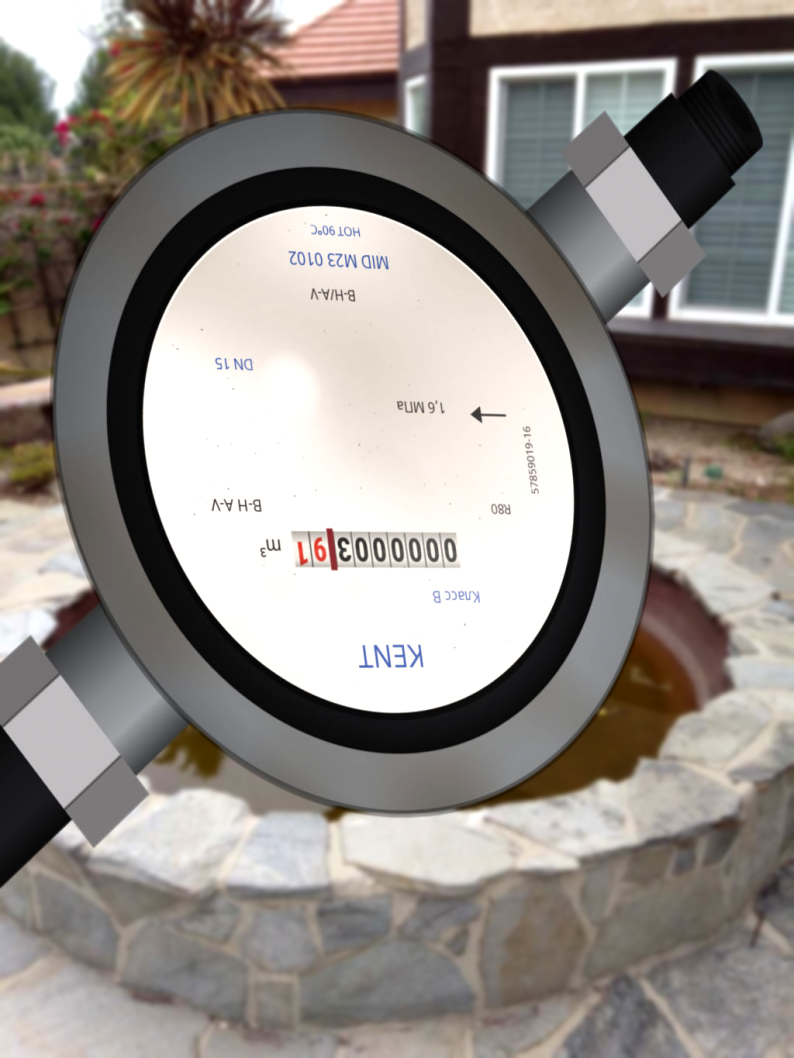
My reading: 3.91 m³
